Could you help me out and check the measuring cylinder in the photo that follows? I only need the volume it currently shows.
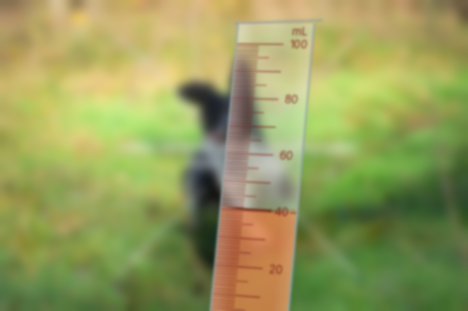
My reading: 40 mL
